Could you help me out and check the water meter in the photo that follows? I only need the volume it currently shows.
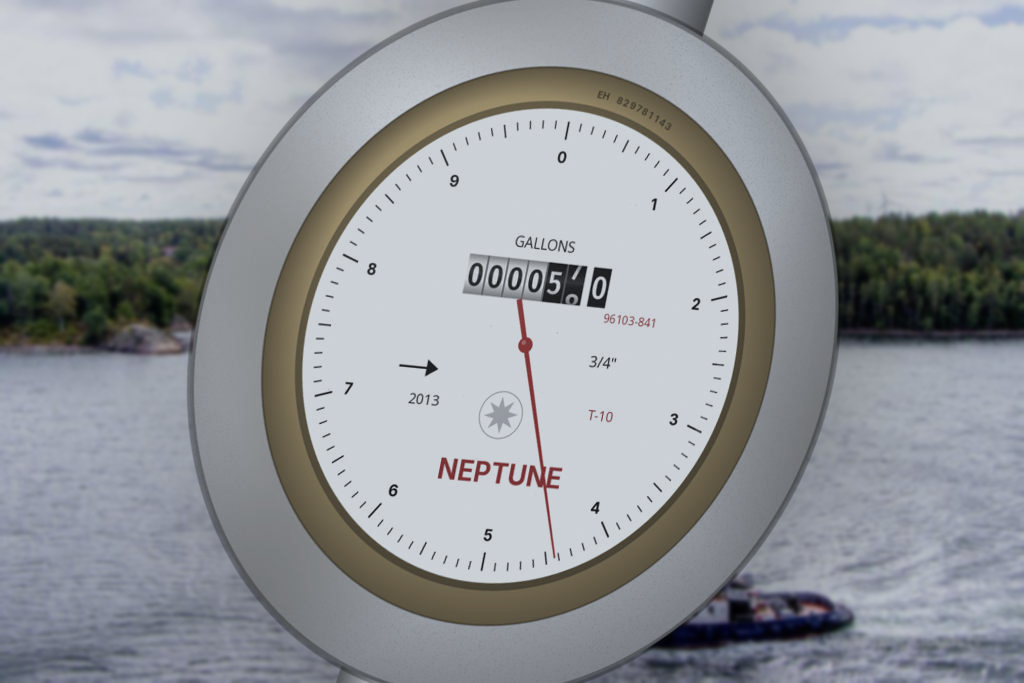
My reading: 574.4 gal
